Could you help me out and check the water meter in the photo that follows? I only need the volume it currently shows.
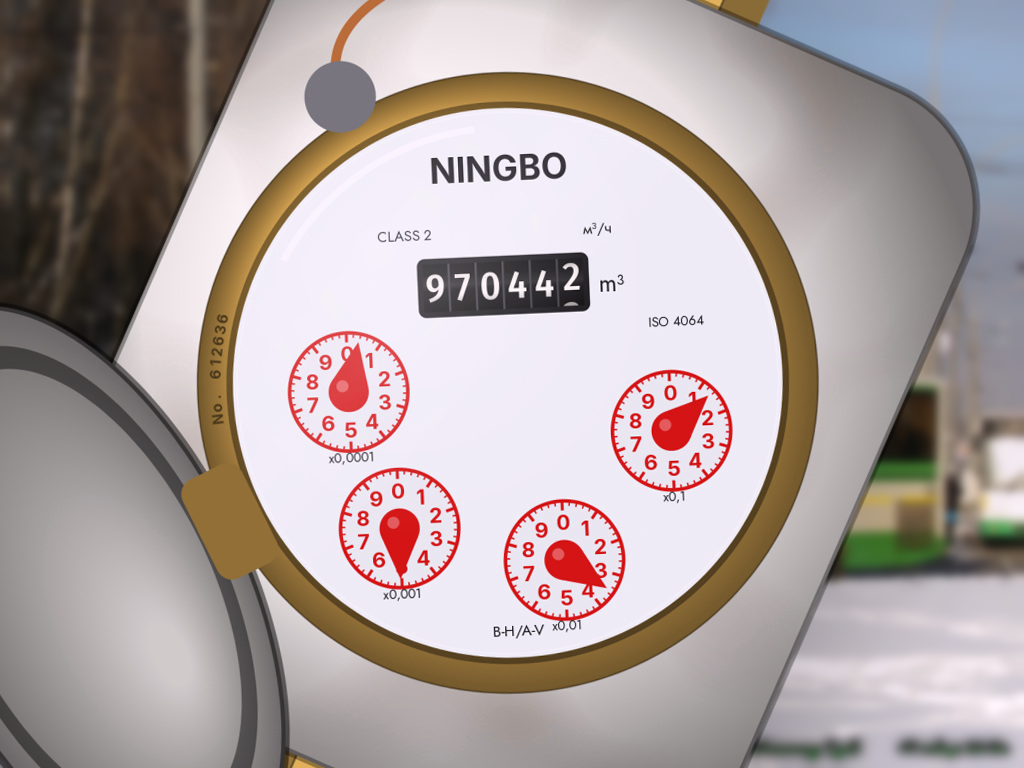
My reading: 970442.1350 m³
